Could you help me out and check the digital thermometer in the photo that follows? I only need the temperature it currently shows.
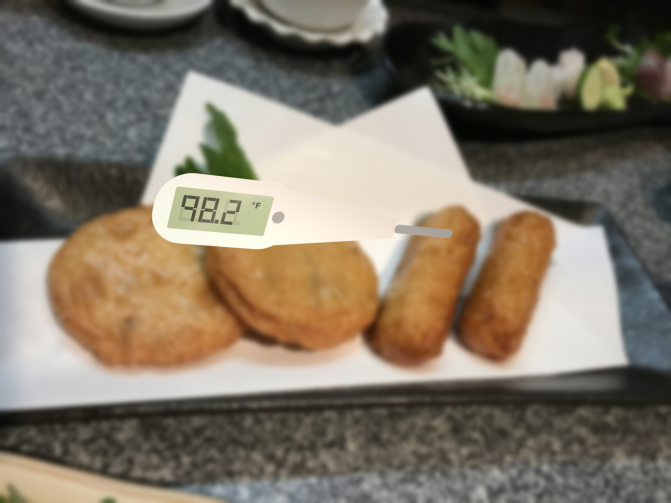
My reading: 98.2 °F
